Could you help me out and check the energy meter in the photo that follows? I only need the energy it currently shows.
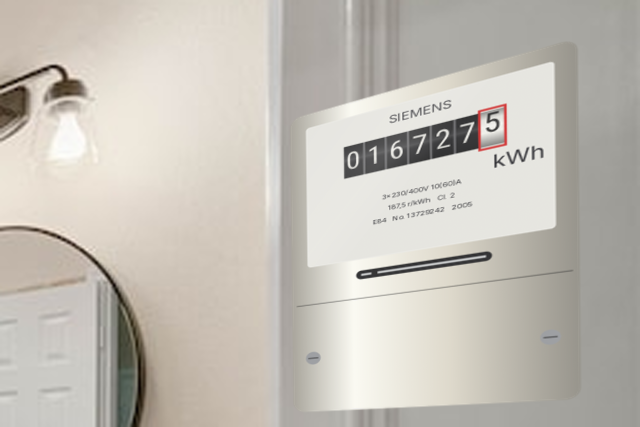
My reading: 16727.5 kWh
